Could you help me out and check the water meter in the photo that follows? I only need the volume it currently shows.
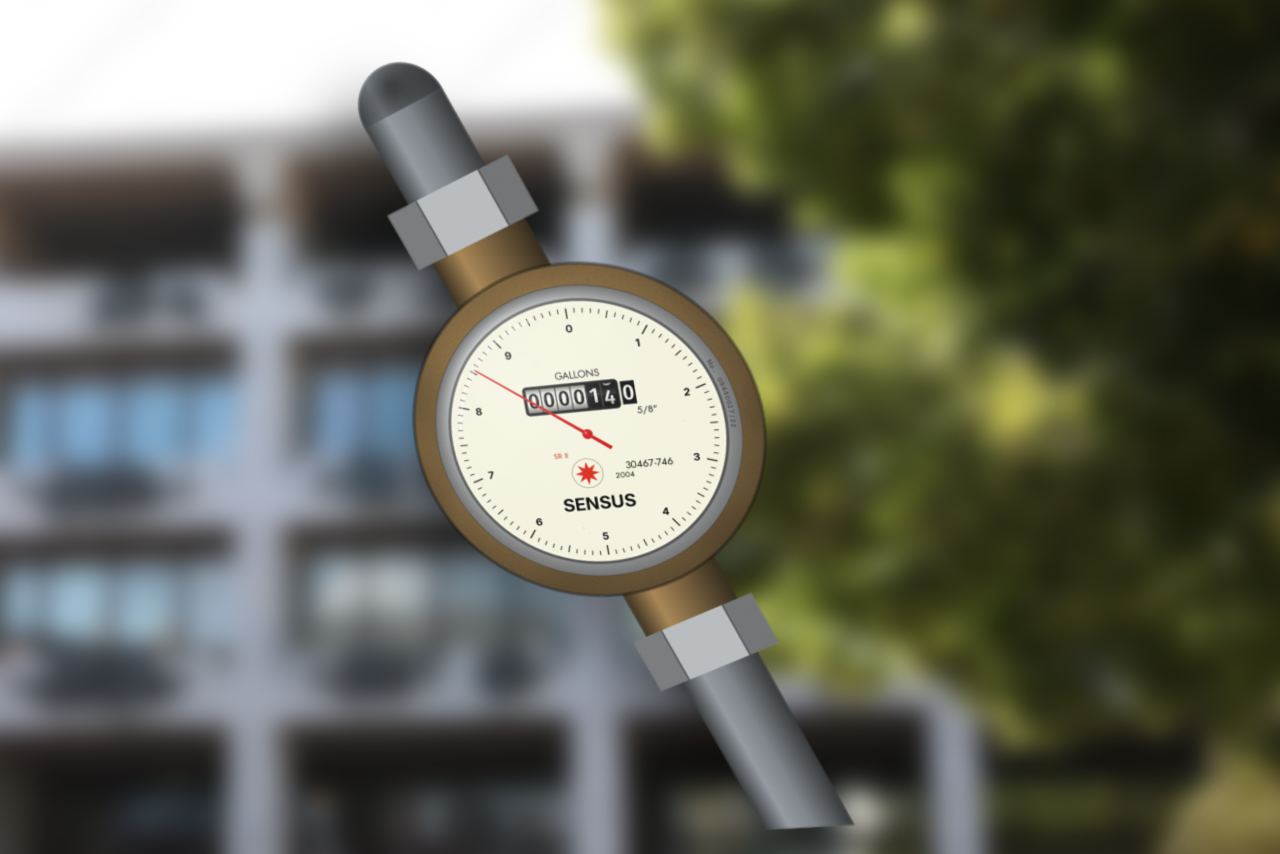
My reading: 138.5 gal
